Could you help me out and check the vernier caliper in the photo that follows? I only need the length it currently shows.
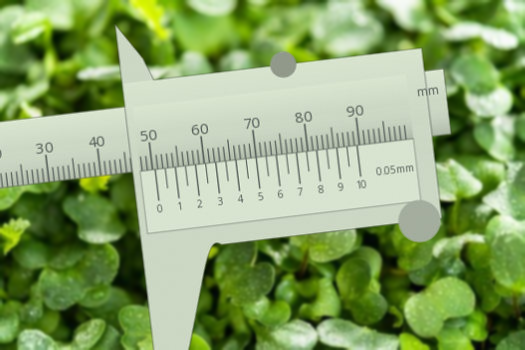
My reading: 50.5 mm
